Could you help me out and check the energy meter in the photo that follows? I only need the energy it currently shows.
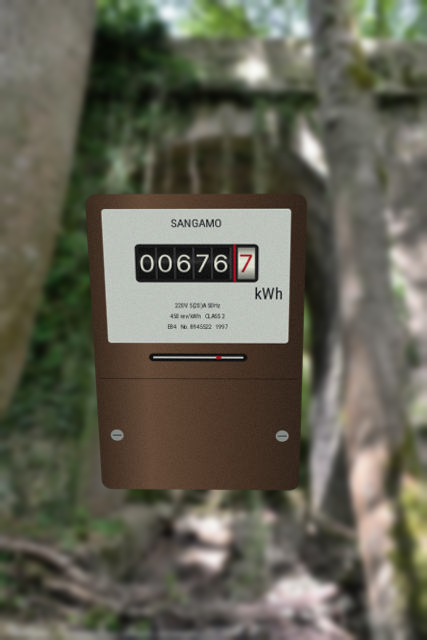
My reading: 676.7 kWh
